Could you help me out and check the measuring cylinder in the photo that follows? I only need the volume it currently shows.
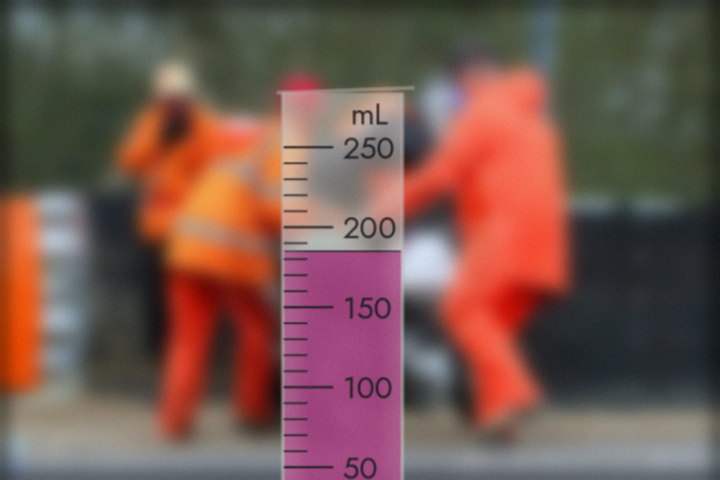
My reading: 185 mL
